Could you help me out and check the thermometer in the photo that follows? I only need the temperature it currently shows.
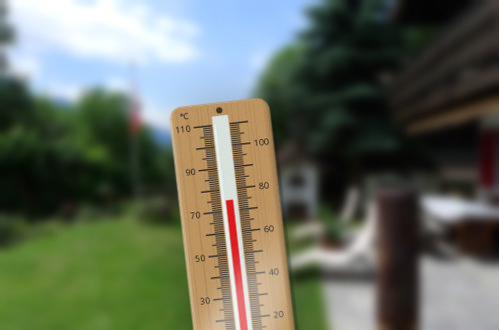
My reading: 75 °C
